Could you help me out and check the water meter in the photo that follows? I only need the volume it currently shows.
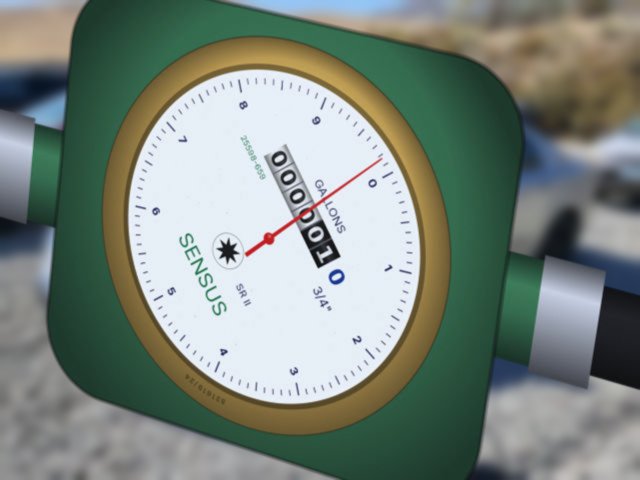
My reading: 9.8 gal
